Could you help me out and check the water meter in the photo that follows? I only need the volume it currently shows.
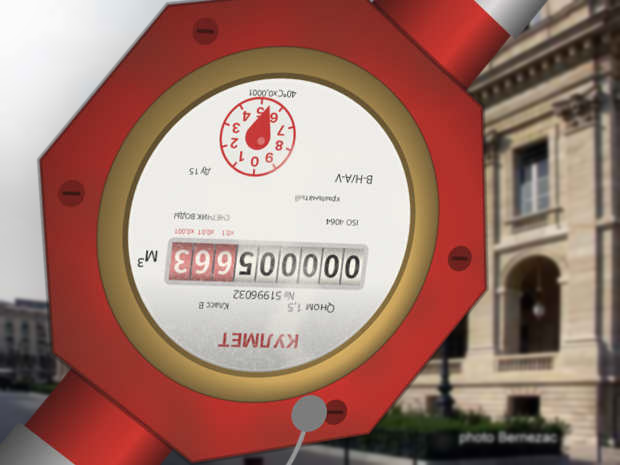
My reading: 5.6635 m³
